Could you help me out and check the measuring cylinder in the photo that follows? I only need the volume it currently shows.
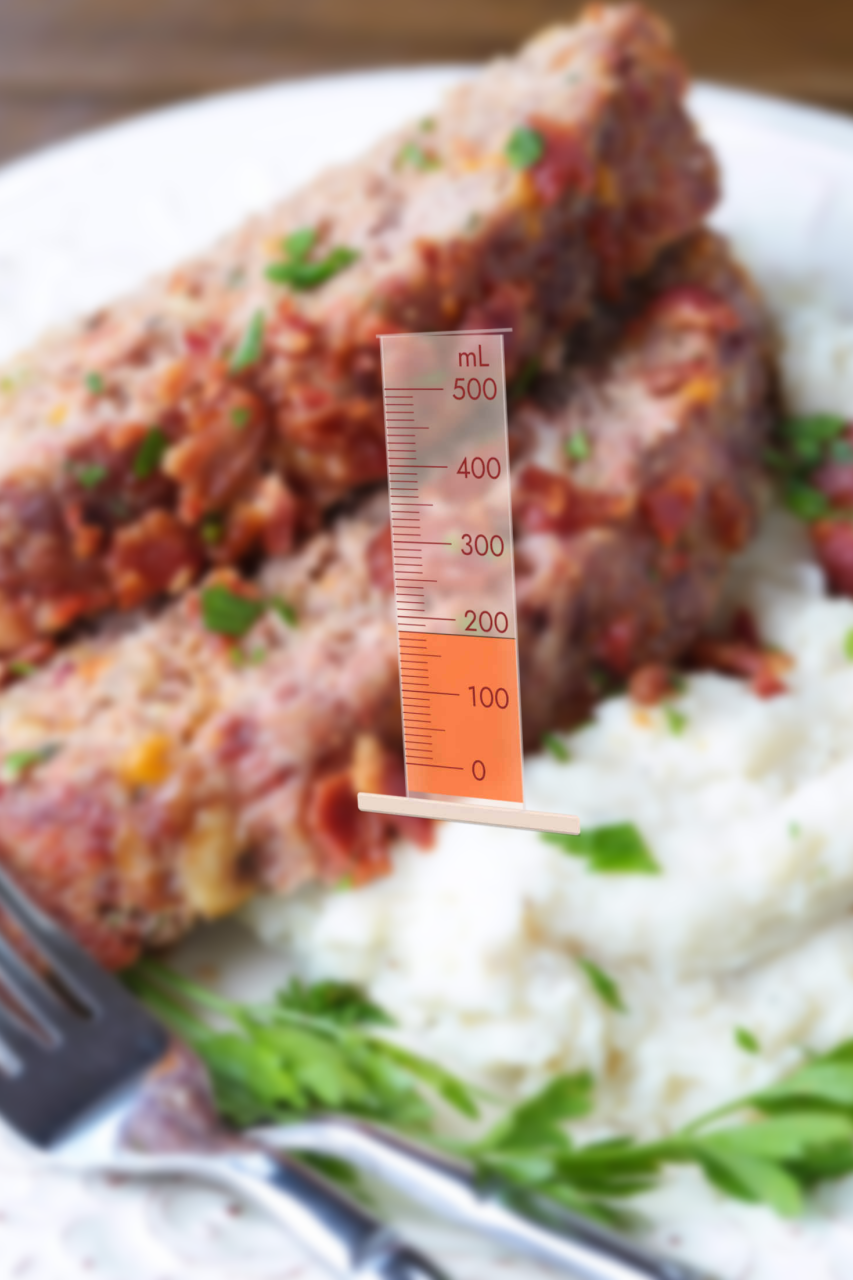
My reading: 180 mL
